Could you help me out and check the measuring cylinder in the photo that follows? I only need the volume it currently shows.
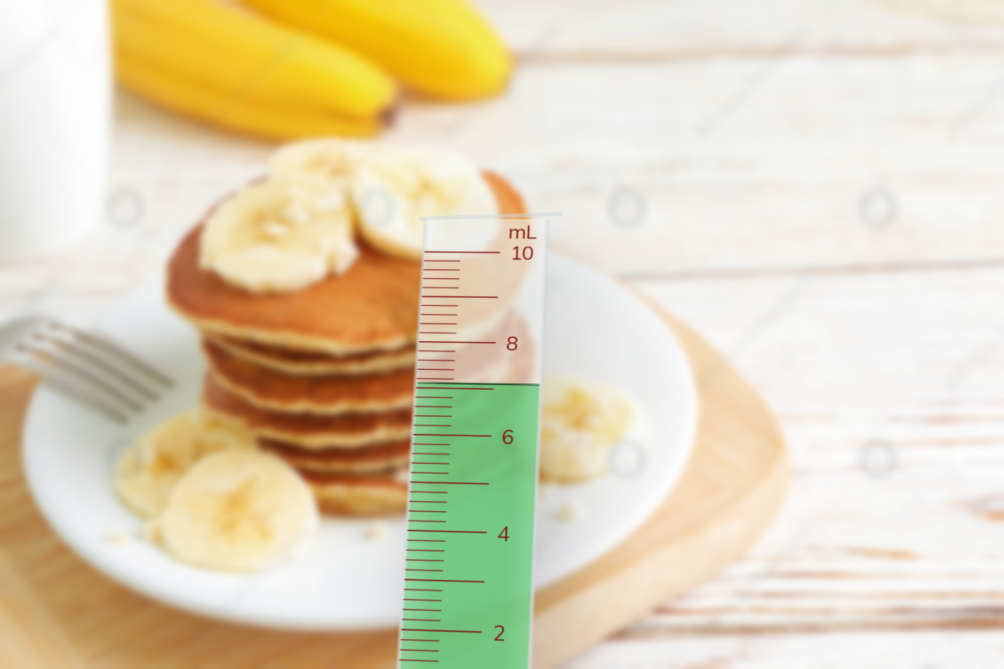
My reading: 7.1 mL
